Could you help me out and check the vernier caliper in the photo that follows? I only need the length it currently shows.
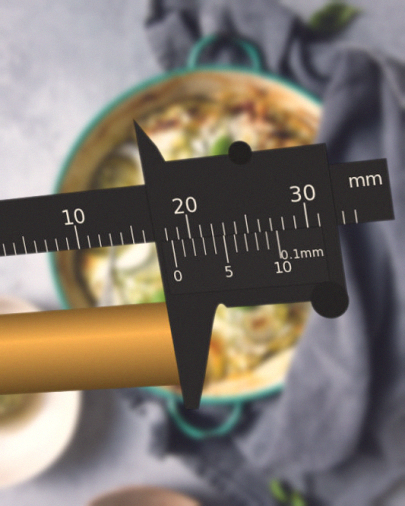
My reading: 18.4 mm
